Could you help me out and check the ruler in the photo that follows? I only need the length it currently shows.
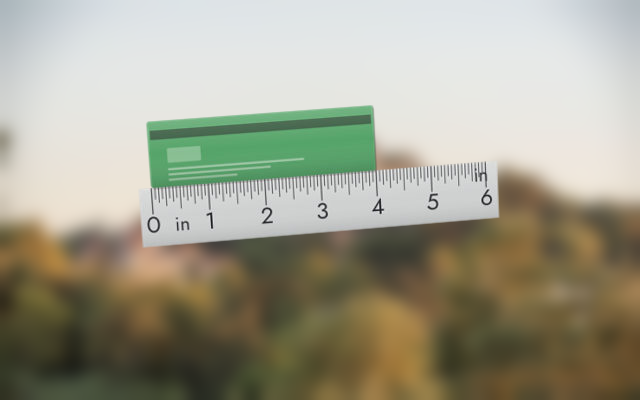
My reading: 4 in
